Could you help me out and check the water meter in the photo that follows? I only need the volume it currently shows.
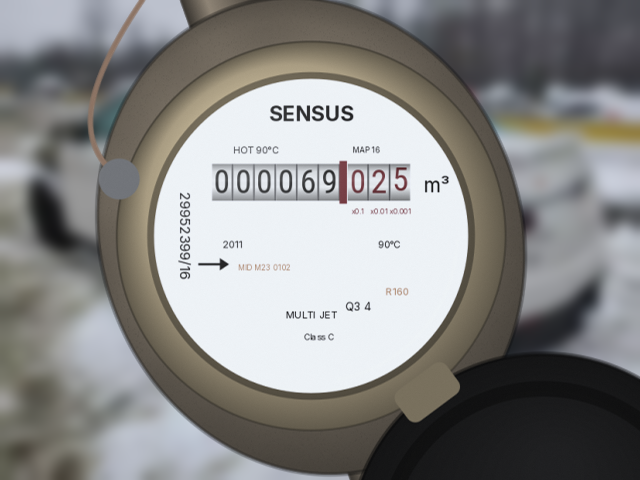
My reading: 69.025 m³
